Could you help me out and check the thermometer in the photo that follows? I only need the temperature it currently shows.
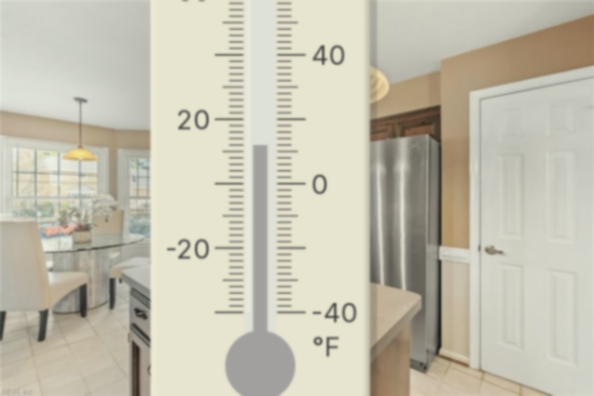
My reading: 12 °F
